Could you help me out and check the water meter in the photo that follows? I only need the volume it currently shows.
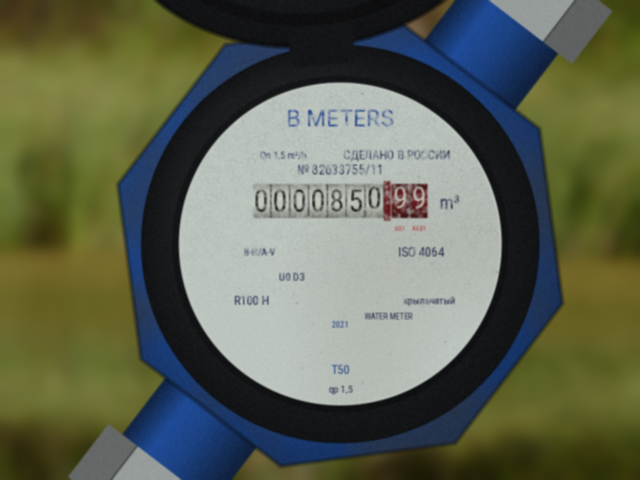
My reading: 850.99 m³
